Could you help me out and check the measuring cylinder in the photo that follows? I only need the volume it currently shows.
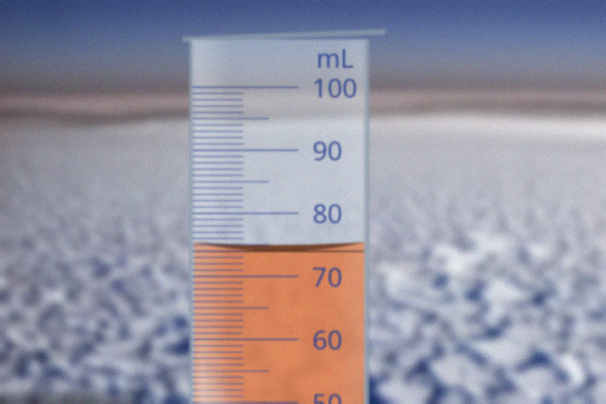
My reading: 74 mL
